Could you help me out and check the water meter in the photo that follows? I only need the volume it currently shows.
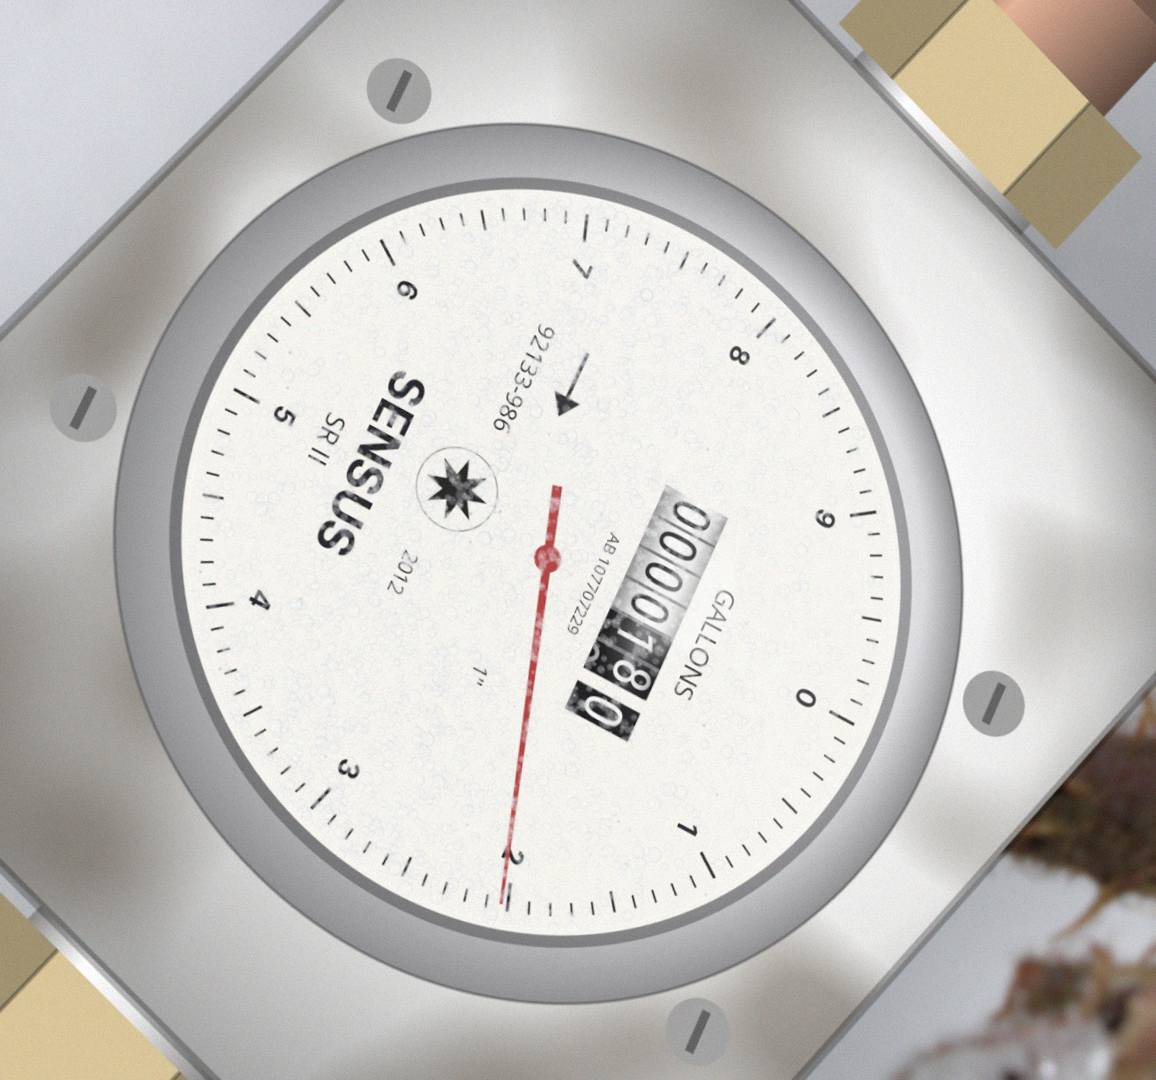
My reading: 182.0 gal
